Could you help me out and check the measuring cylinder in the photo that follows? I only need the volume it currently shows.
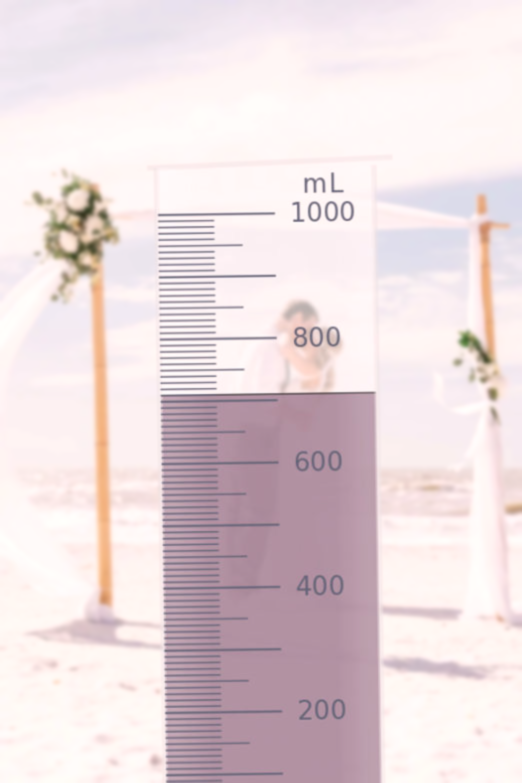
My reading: 710 mL
